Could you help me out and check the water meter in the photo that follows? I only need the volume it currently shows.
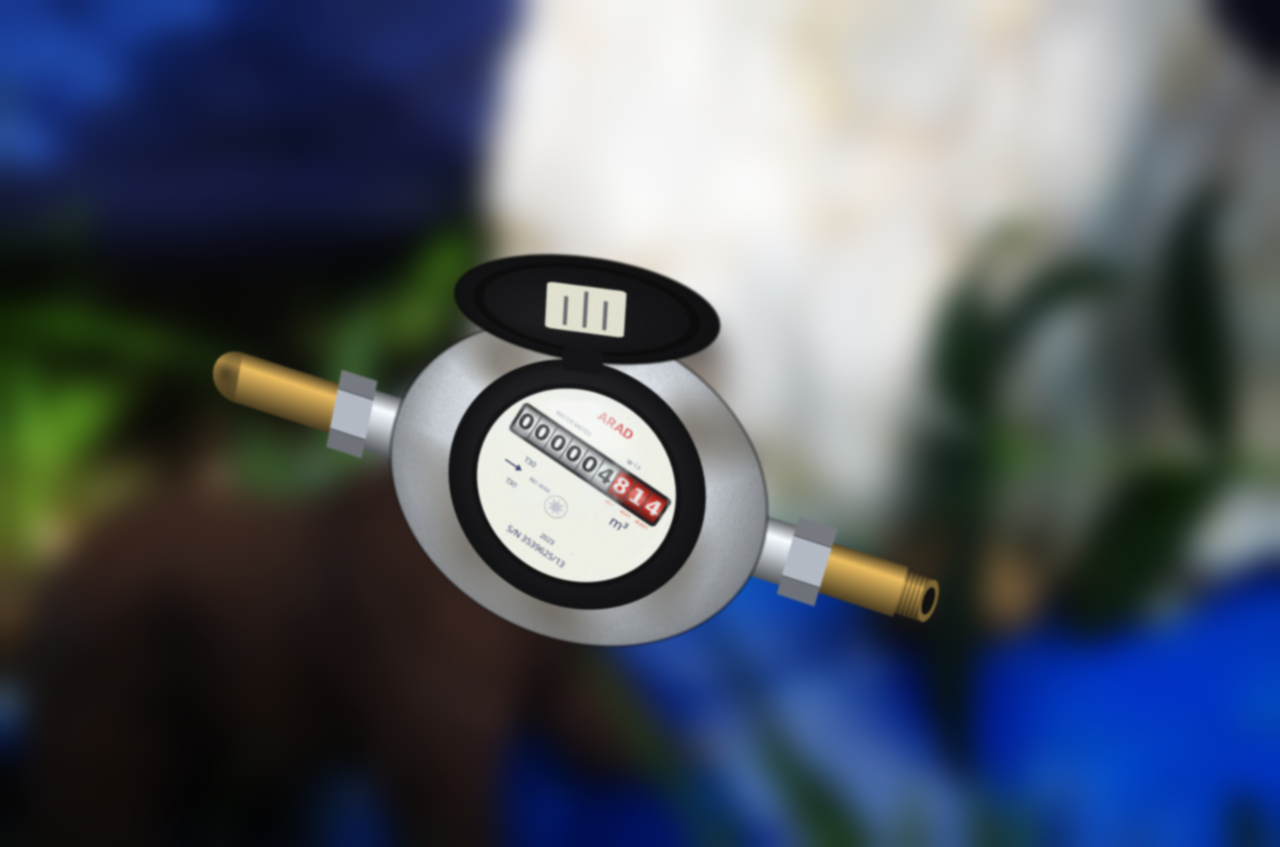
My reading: 4.814 m³
